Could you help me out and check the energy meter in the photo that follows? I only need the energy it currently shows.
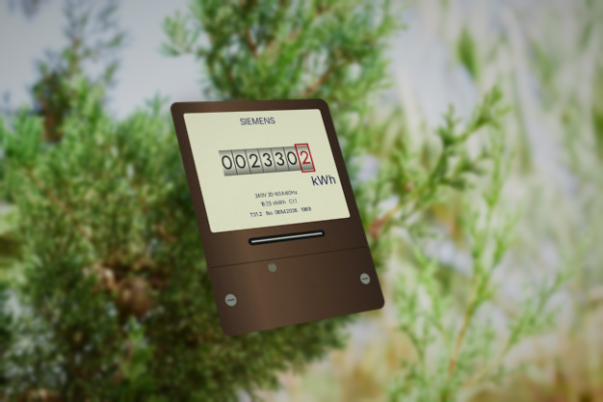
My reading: 2330.2 kWh
